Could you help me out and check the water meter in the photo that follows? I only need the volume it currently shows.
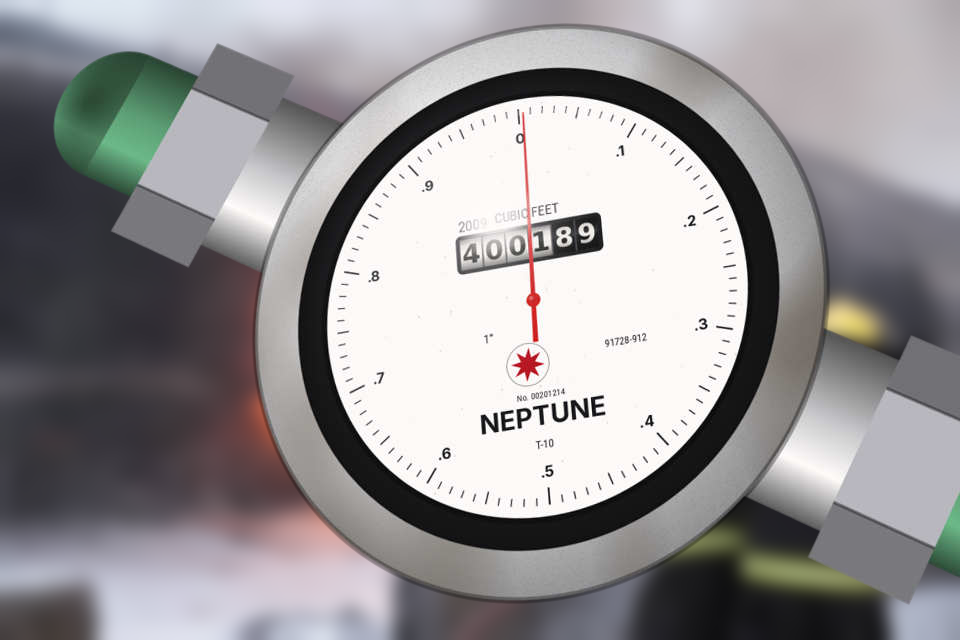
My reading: 400189.00 ft³
